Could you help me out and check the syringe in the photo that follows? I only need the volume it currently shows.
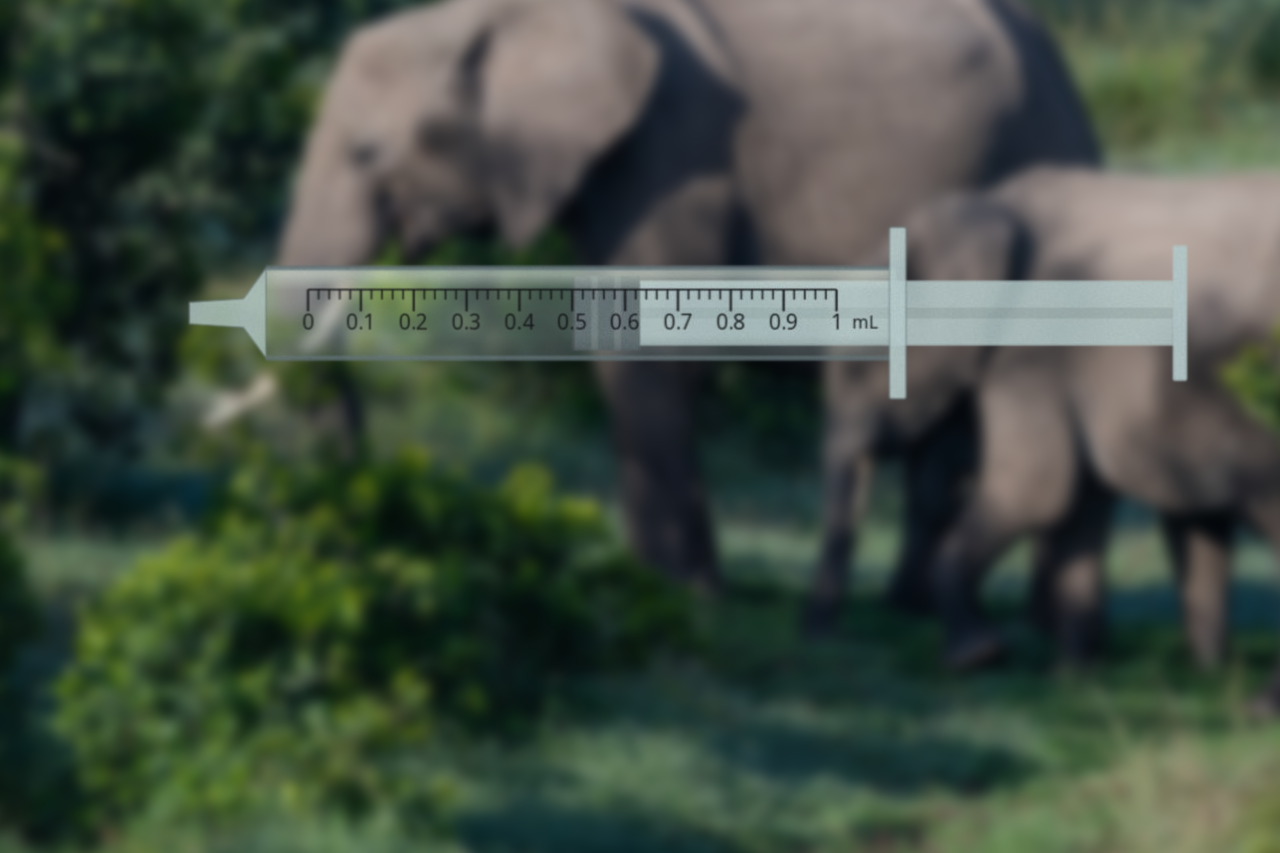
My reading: 0.5 mL
